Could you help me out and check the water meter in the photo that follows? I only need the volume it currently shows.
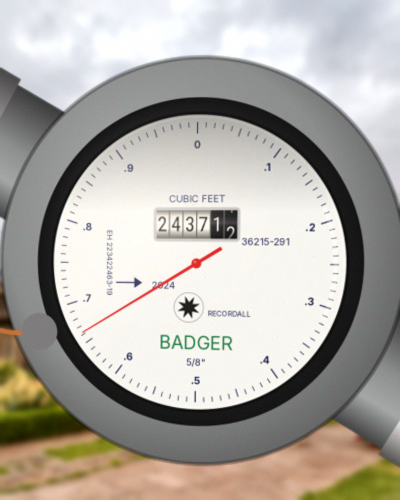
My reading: 243711.66 ft³
